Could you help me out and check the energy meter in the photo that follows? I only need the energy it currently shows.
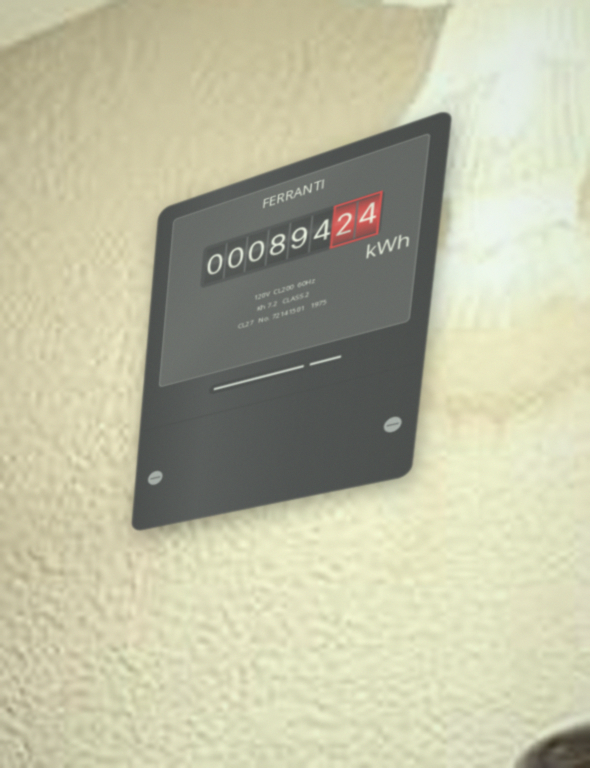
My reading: 894.24 kWh
